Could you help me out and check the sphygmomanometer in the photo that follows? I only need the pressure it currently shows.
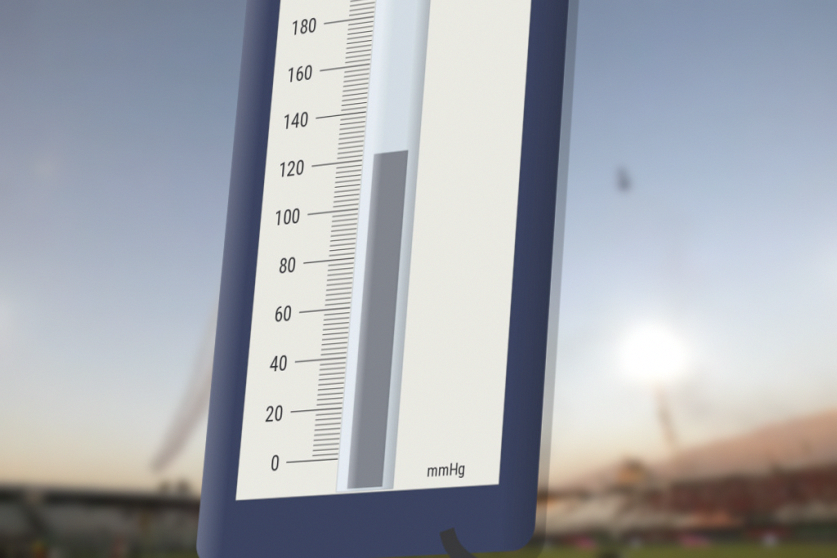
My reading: 122 mmHg
